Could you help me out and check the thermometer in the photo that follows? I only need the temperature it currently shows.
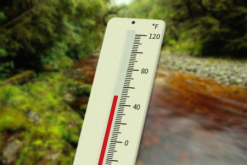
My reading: 50 °F
